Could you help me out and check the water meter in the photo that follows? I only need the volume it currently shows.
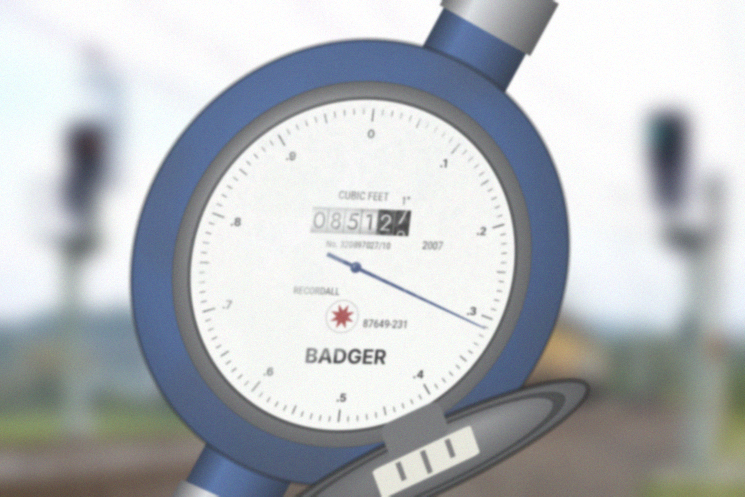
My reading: 85127.31 ft³
